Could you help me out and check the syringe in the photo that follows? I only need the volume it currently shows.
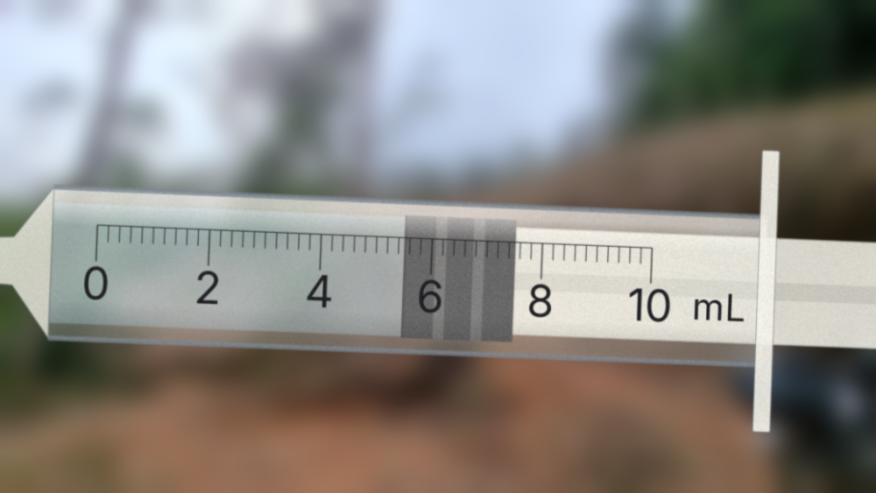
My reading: 5.5 mL
